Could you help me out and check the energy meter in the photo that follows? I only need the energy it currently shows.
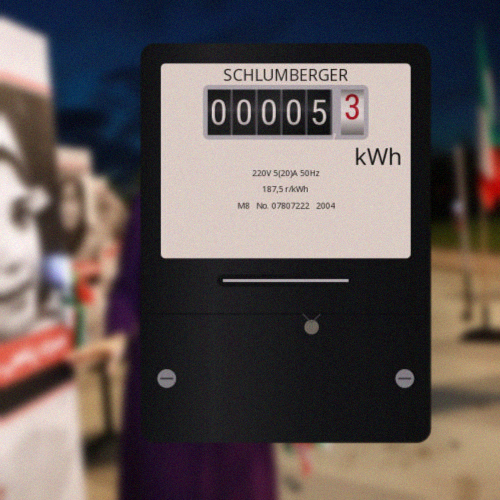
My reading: 5.3 kWh
